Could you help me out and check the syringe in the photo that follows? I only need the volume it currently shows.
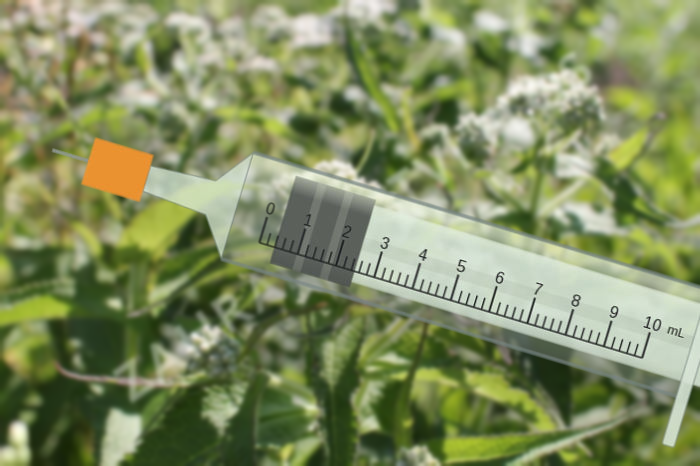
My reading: 0.4 mL
